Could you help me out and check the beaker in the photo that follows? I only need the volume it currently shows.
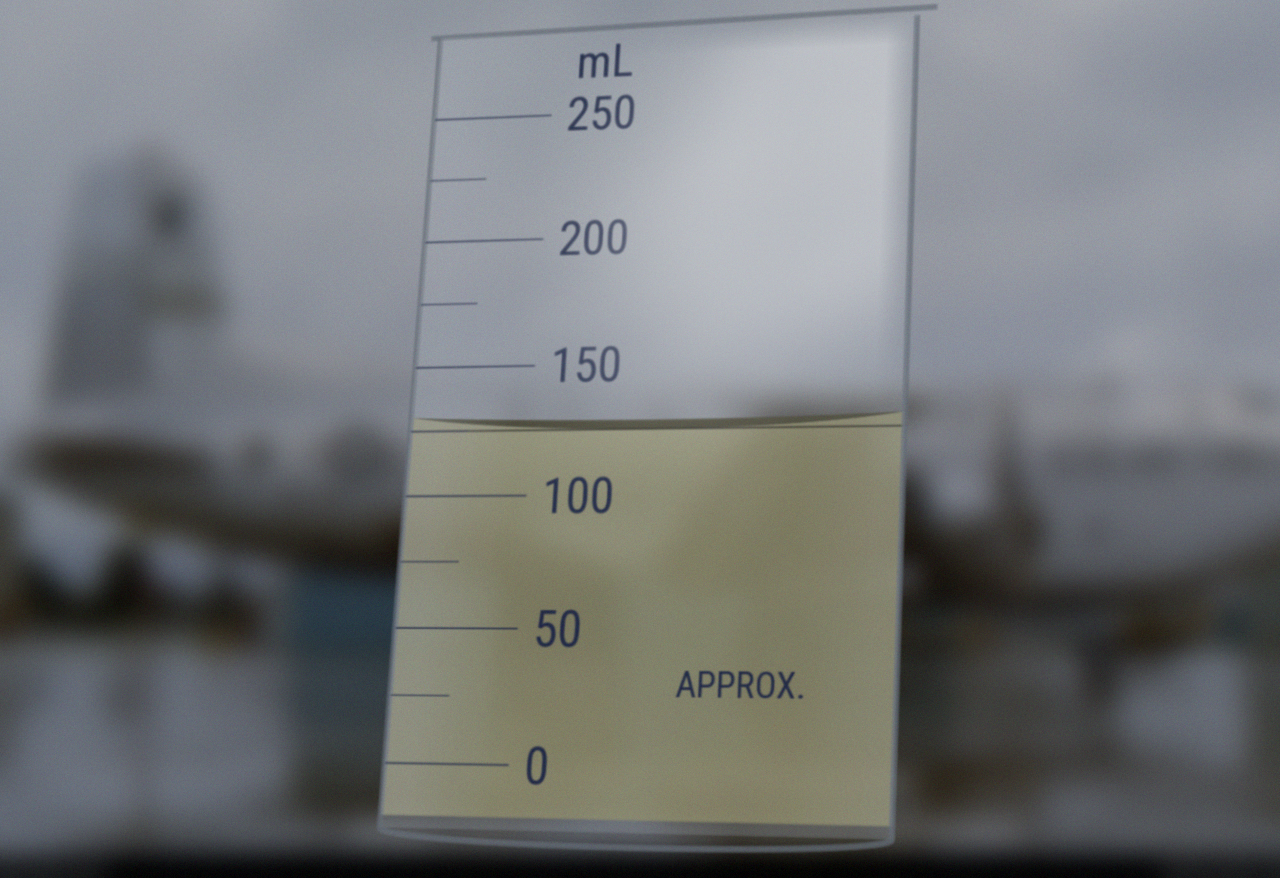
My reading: 125 mL
